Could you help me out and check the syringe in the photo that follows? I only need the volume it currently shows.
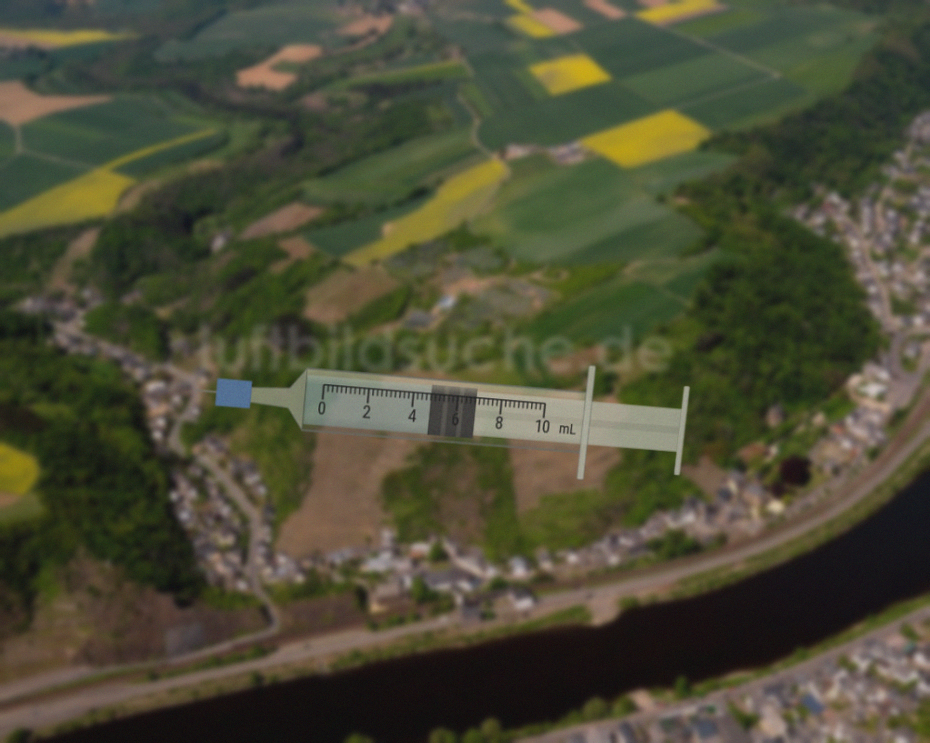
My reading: 4.8 mL
